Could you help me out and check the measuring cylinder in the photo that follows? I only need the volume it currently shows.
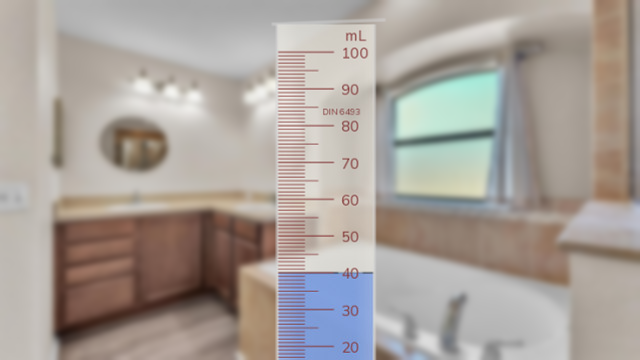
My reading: 40 mL
